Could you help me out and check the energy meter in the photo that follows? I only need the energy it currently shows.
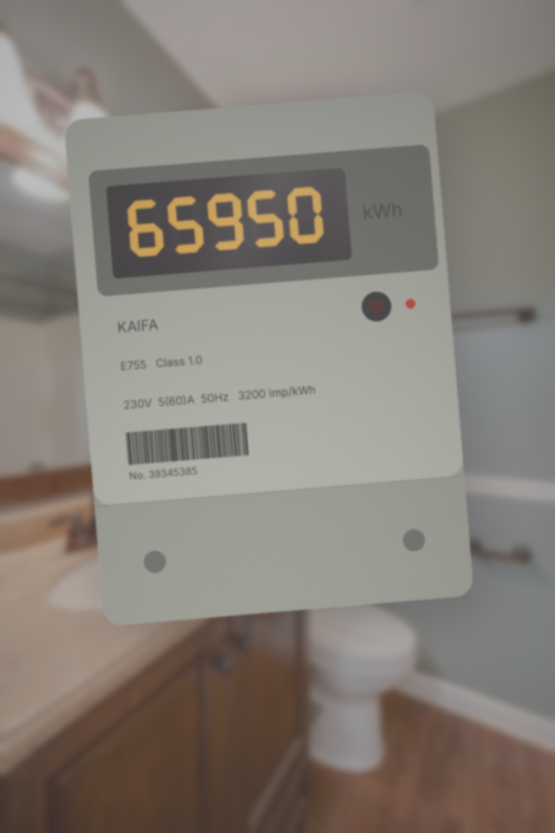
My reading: 65950 kWh
